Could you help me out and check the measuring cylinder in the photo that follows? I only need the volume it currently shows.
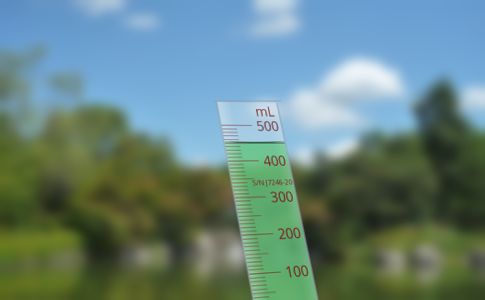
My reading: 450 mL
